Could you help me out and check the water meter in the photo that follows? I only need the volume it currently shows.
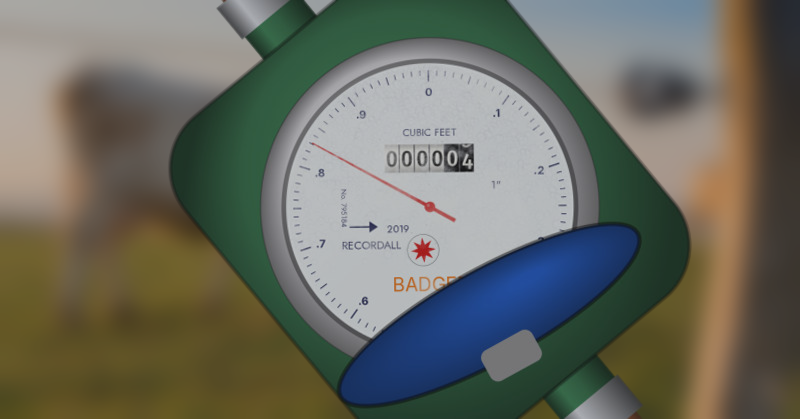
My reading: 3.83 ft³
